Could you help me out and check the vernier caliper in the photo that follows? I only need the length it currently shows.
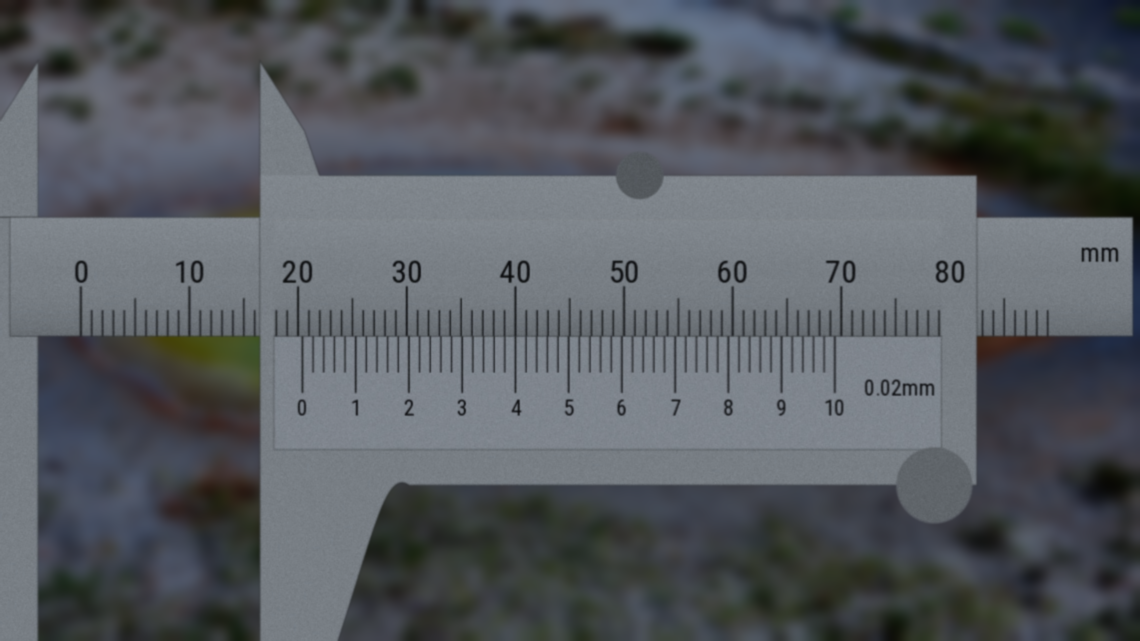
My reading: 20.4 mm
